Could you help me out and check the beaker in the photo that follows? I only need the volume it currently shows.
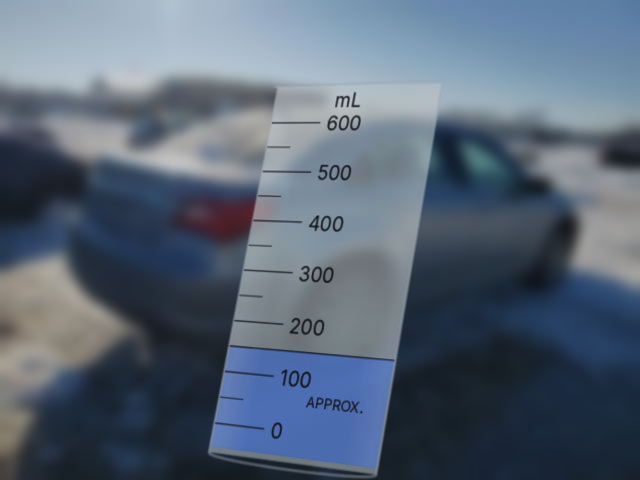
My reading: 150 mL
